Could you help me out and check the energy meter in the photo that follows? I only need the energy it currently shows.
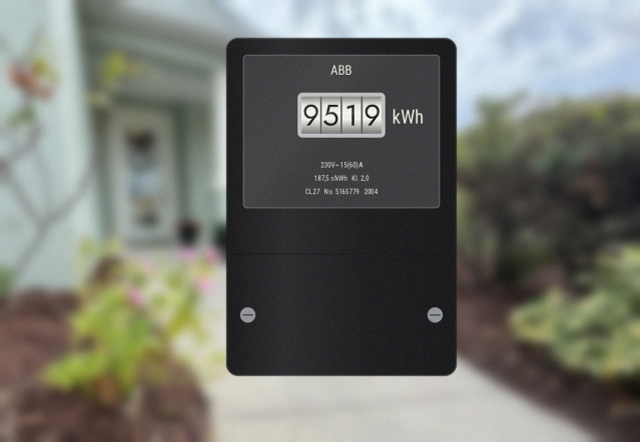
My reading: 9519 kWh
